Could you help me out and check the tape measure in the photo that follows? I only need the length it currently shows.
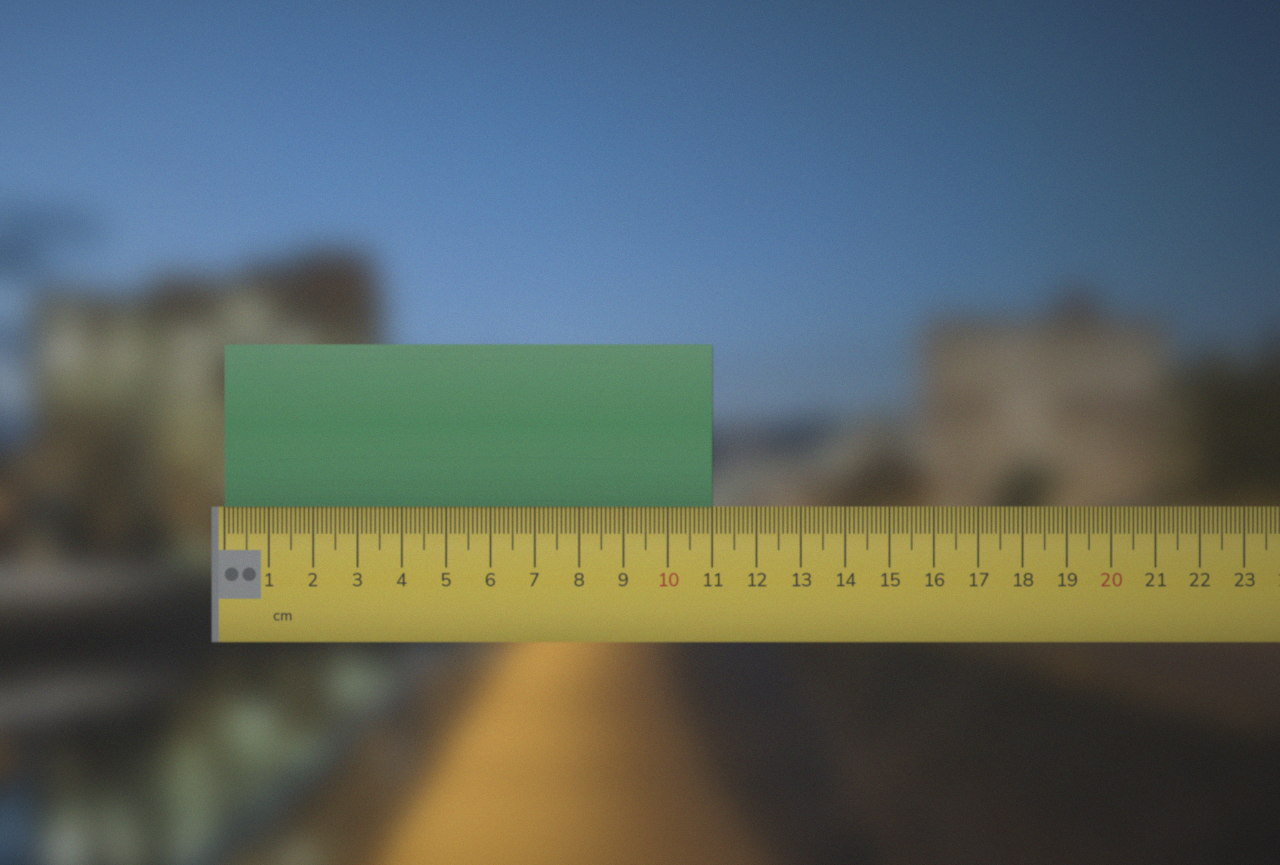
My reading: 11 cm
